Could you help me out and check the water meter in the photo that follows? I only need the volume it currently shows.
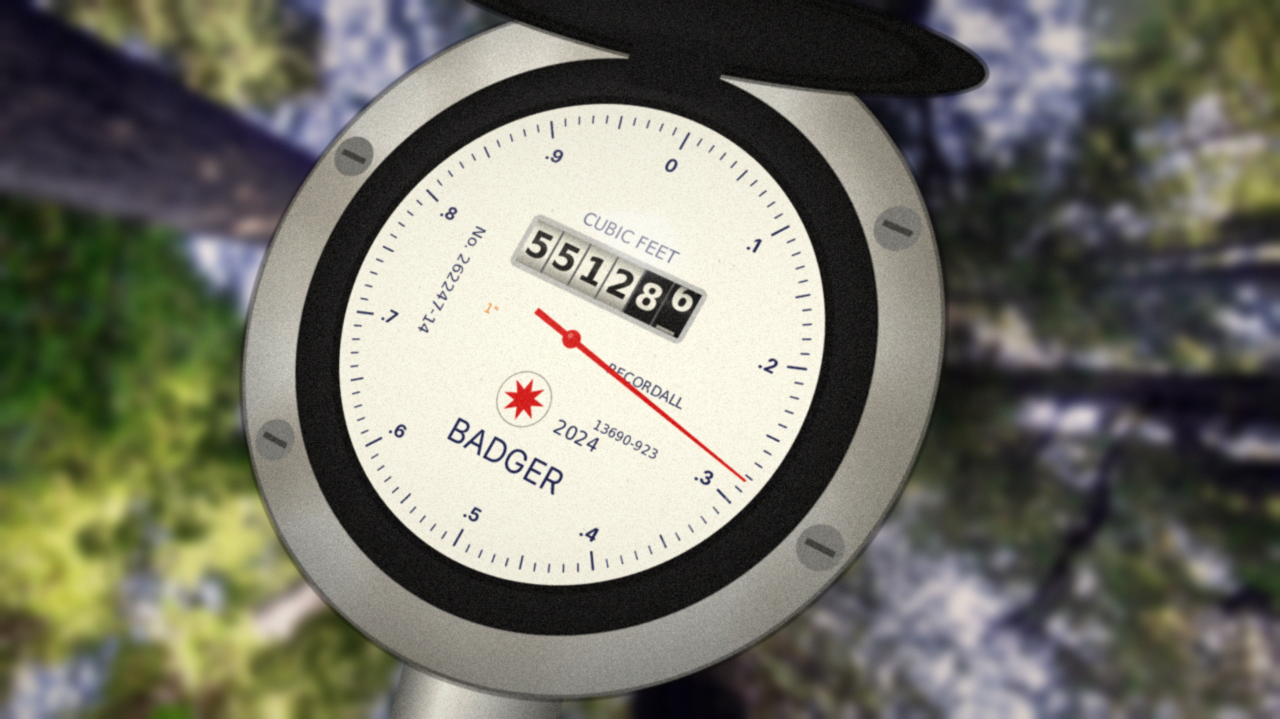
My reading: 551286.28 ft³
